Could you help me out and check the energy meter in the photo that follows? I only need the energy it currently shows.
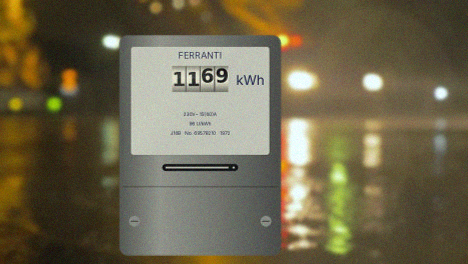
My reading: 1169 kWh
